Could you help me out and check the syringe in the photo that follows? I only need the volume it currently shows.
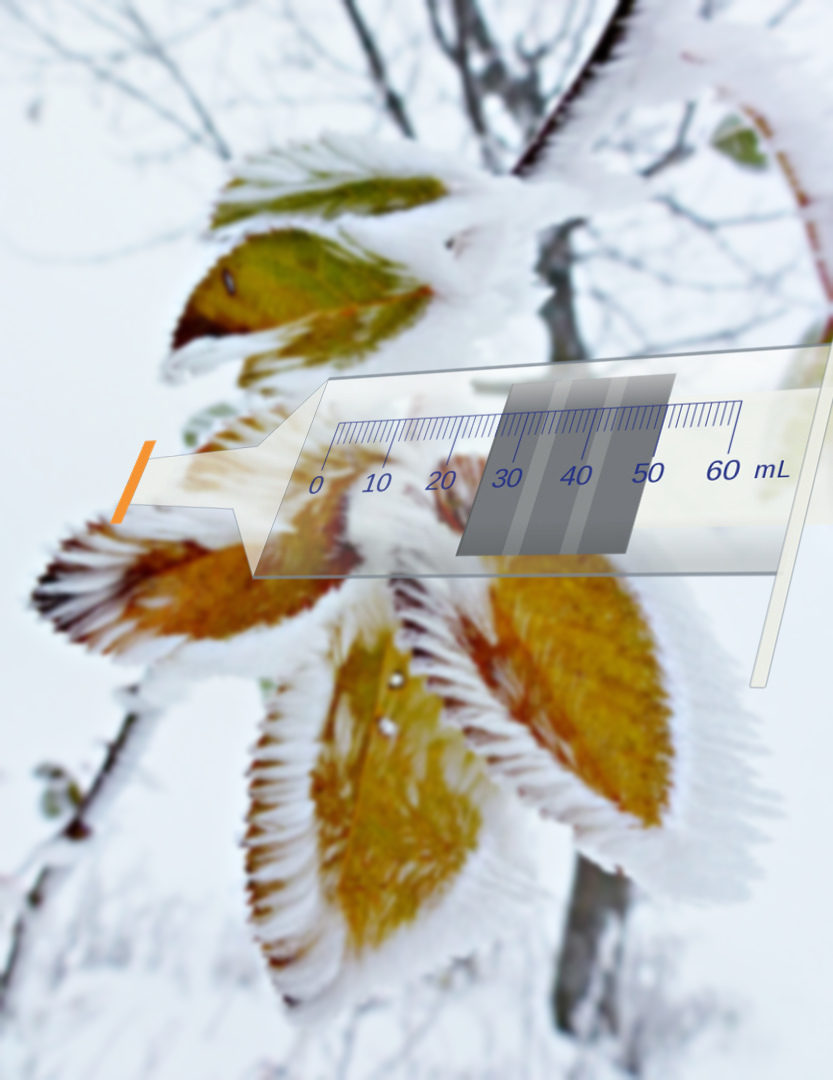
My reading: 26 mL
